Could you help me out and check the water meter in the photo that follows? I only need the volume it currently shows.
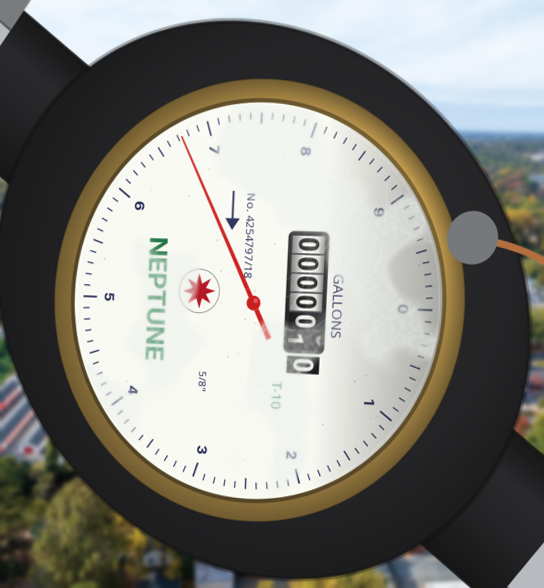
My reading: 6.7 gal
